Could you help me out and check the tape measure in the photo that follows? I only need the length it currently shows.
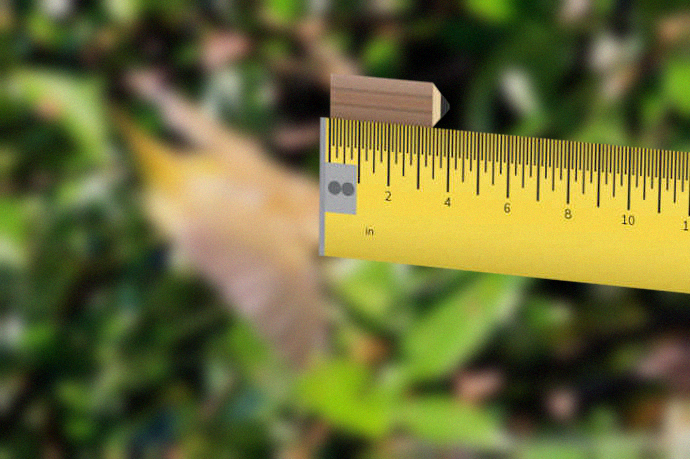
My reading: 4 in
